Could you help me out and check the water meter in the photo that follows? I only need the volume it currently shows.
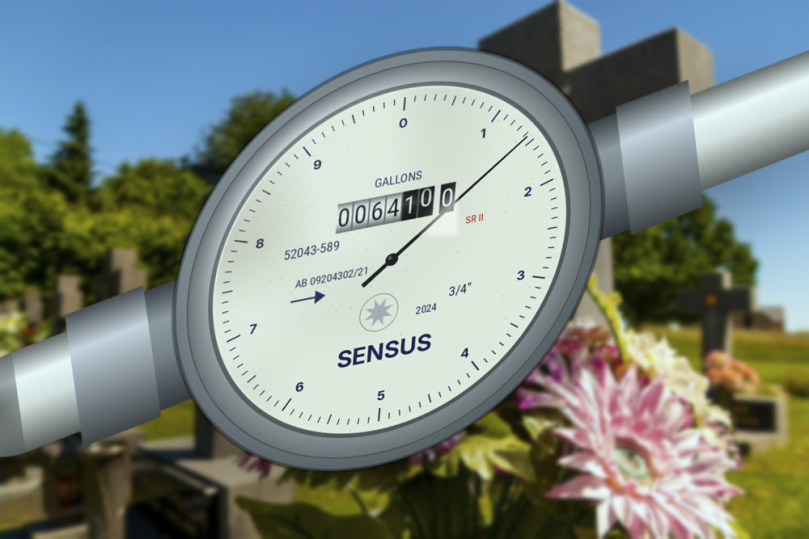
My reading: 64101.4 gal
